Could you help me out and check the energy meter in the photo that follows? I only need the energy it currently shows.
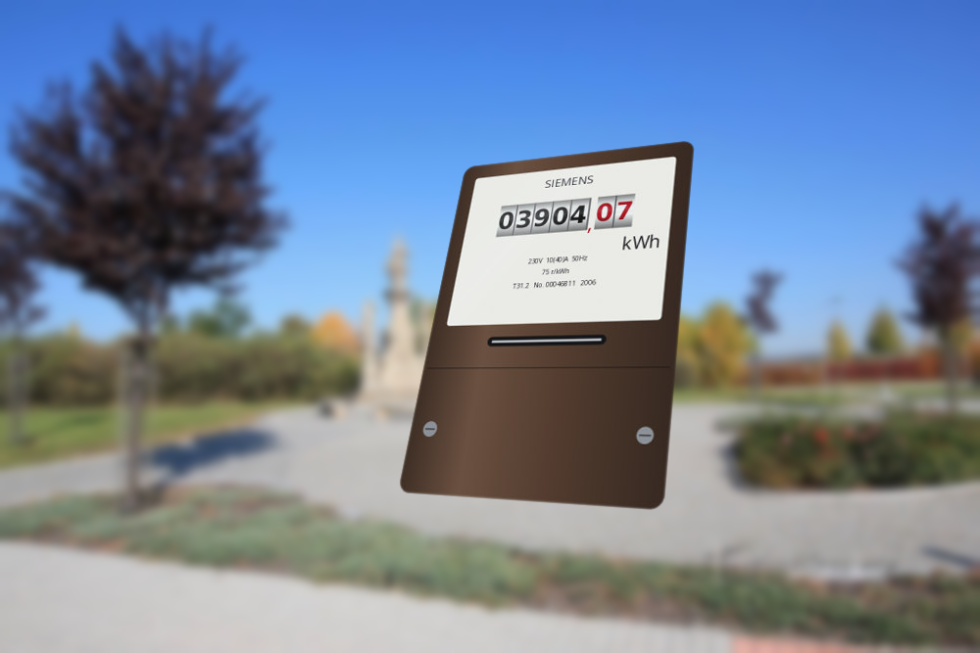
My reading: 3904.07 kWh
